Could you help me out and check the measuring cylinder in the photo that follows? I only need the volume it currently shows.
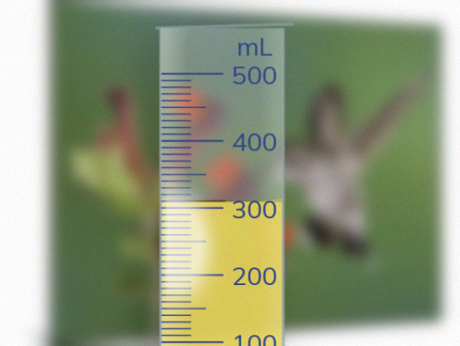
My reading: 310 mL
